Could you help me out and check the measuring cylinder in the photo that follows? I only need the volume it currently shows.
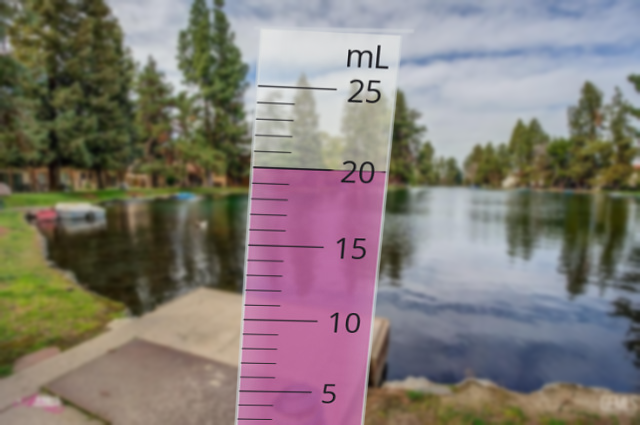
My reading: 20 mL
